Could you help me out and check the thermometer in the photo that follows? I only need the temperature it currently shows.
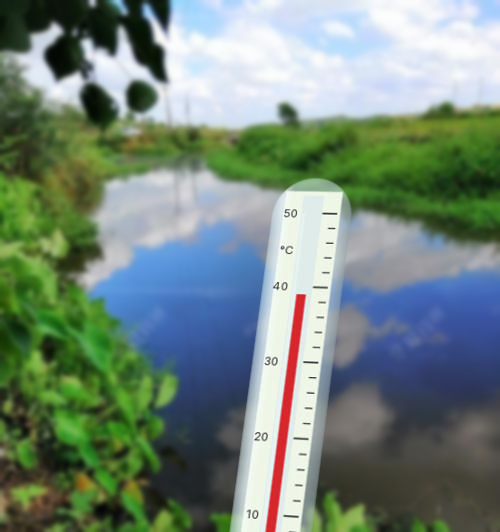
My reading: 39 °C
